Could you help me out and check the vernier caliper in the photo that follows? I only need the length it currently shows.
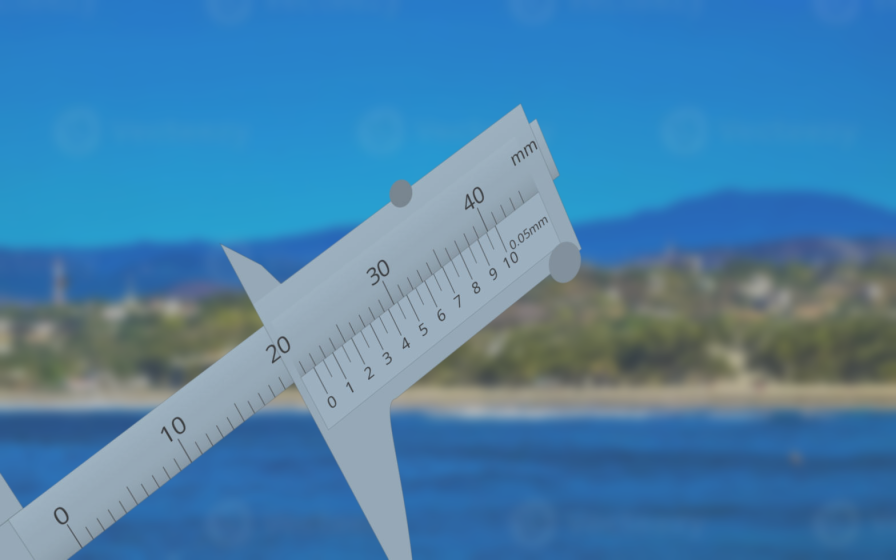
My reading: 21.8 mm
